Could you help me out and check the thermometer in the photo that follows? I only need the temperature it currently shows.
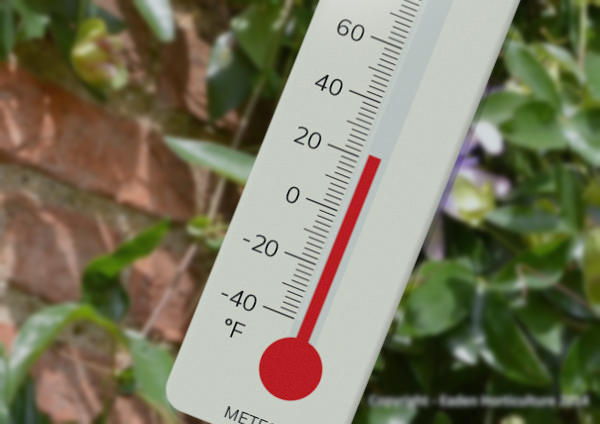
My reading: 22 °F
